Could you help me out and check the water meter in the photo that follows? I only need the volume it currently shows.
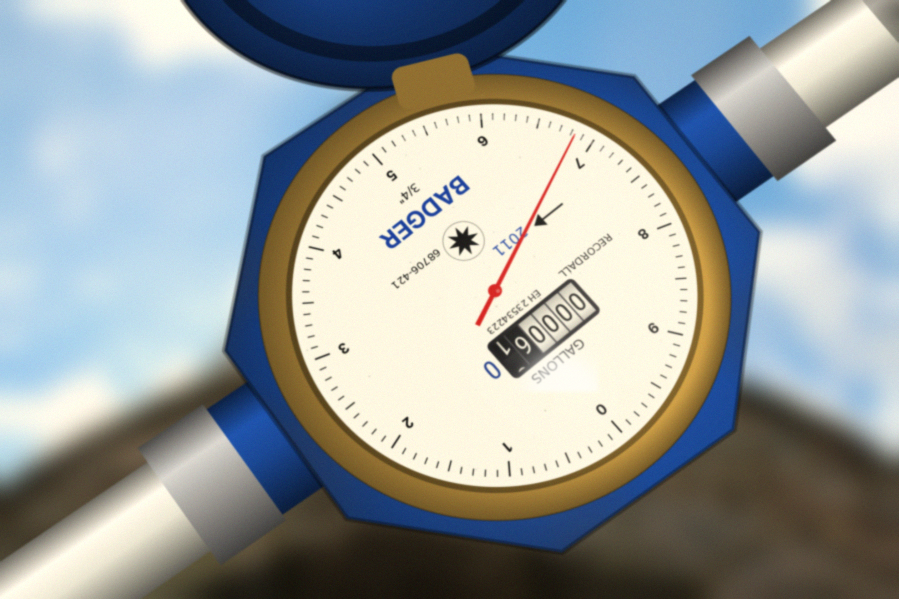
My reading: 606.8 gal
